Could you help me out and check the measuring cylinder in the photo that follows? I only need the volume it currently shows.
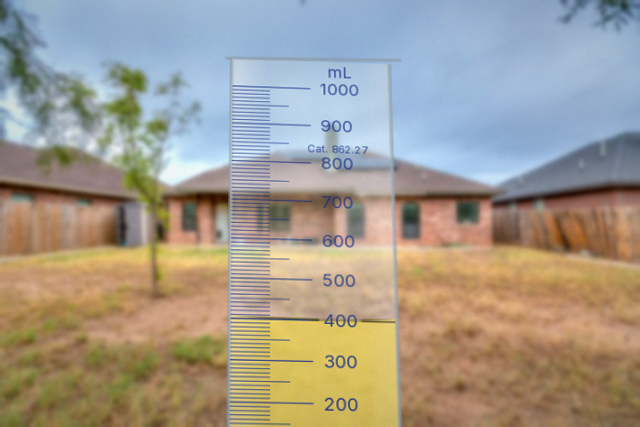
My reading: 400 mL
